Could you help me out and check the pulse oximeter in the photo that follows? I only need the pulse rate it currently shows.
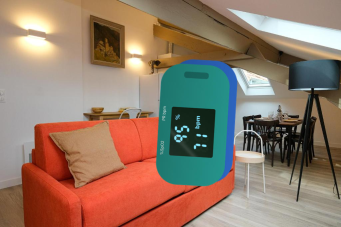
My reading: 71 bpm
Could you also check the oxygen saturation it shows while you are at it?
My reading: 95 %
